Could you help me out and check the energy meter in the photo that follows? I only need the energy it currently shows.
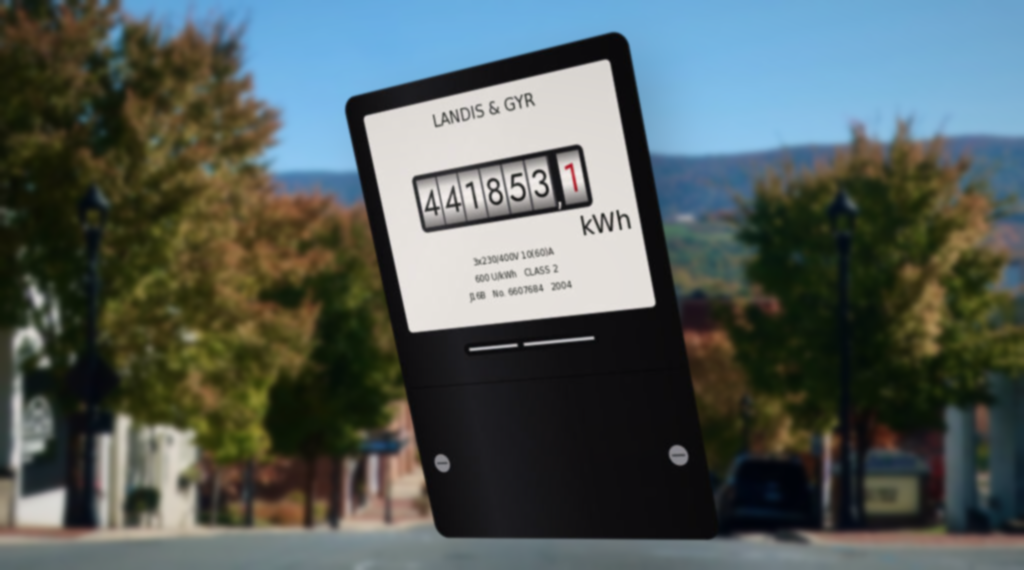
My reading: 441853.1 kWh
